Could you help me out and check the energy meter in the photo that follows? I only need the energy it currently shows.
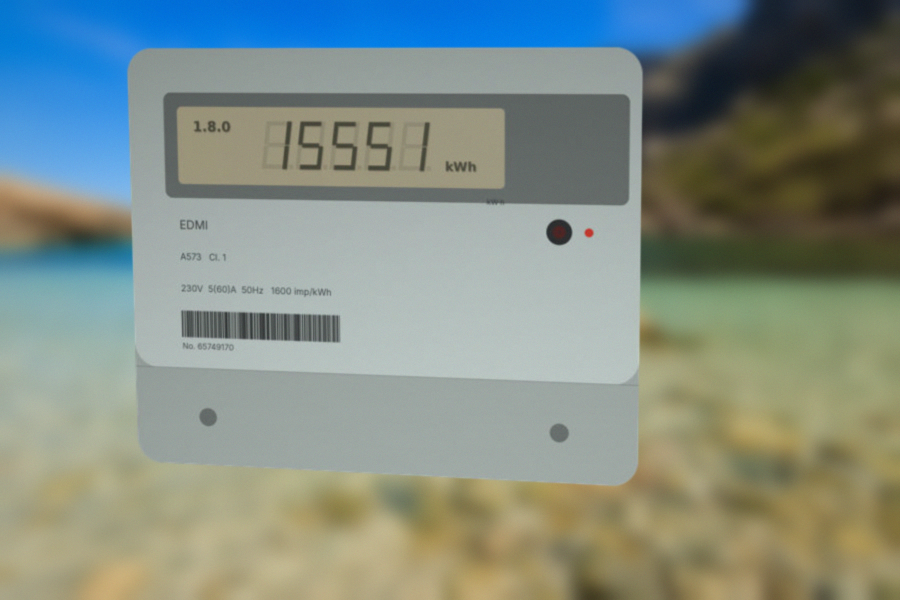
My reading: 15551 kWh
